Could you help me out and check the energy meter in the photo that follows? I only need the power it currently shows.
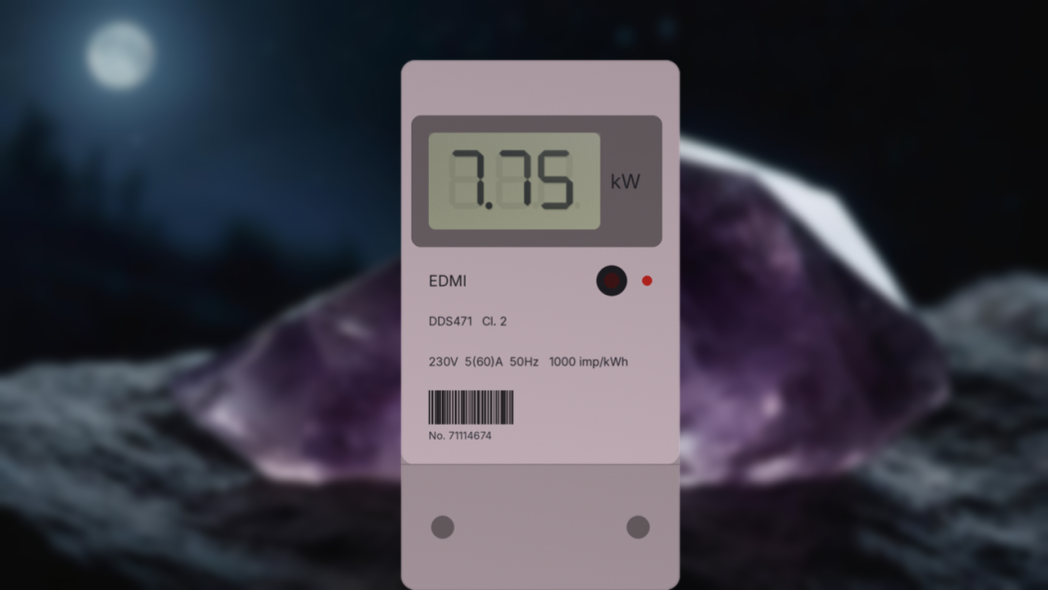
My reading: 7.75 kW
